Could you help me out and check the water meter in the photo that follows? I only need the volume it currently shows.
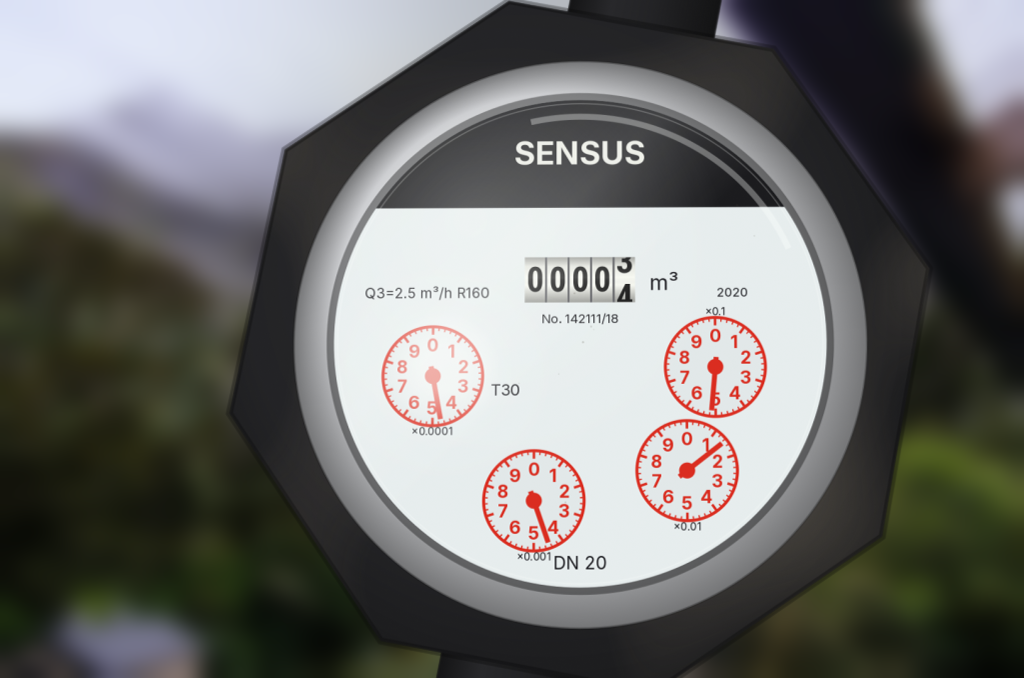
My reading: 3.5144 m³
